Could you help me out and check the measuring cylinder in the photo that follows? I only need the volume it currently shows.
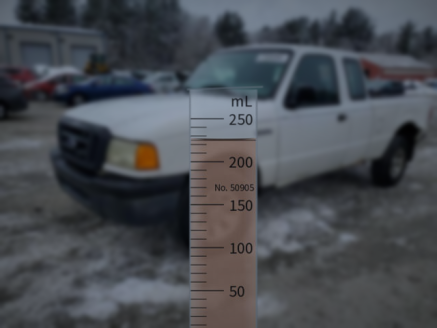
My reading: 225 mL
